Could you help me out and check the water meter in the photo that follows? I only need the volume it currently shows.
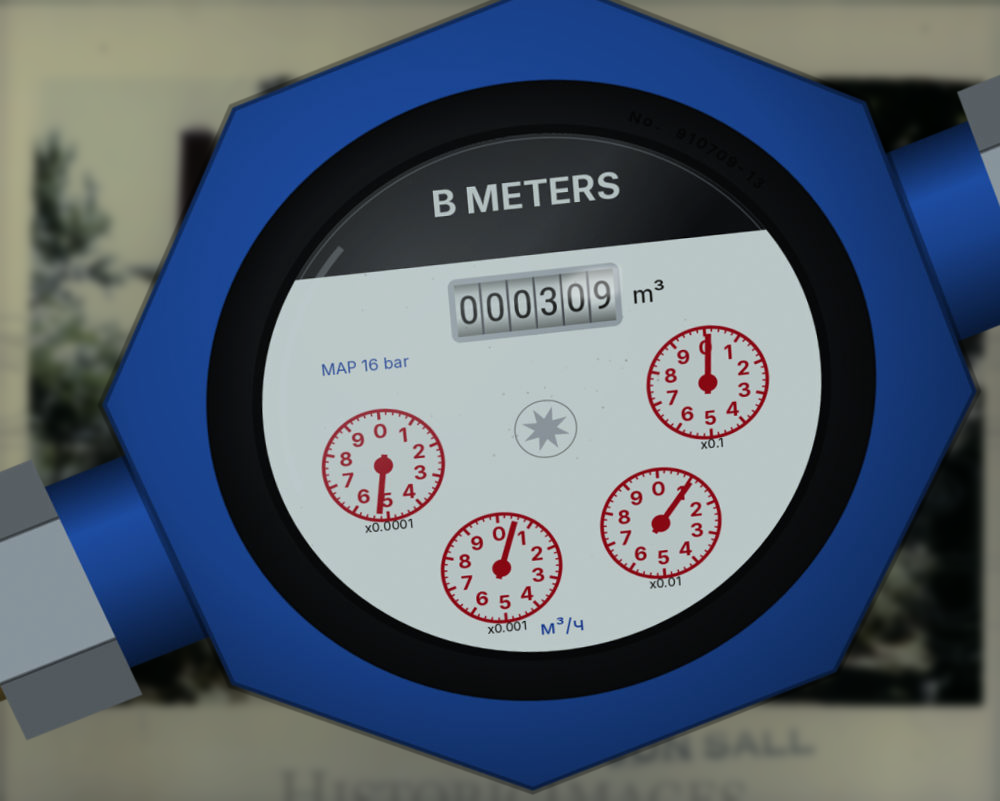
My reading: 309.0105 m³
